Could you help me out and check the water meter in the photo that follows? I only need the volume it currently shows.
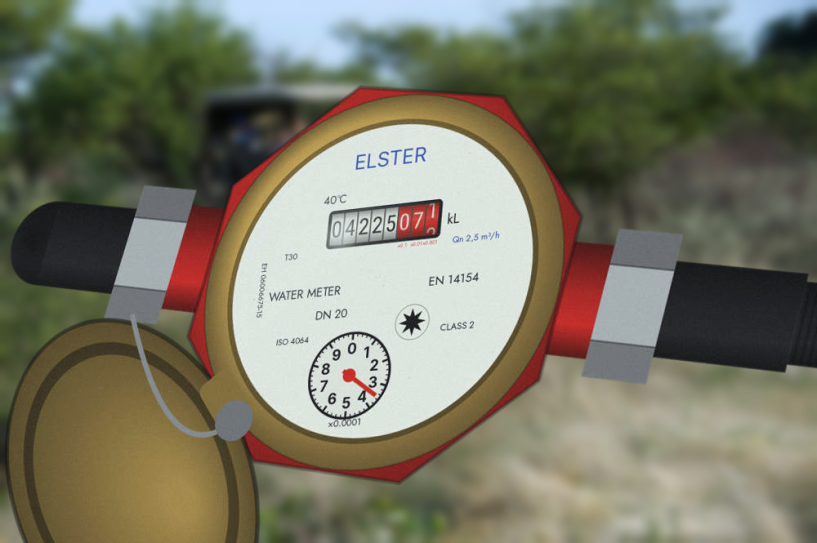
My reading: 4225.0713 kL
